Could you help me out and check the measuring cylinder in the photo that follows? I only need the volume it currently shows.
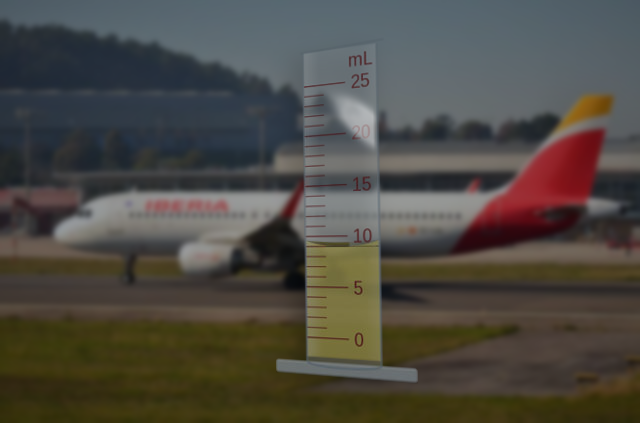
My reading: 9 mL
